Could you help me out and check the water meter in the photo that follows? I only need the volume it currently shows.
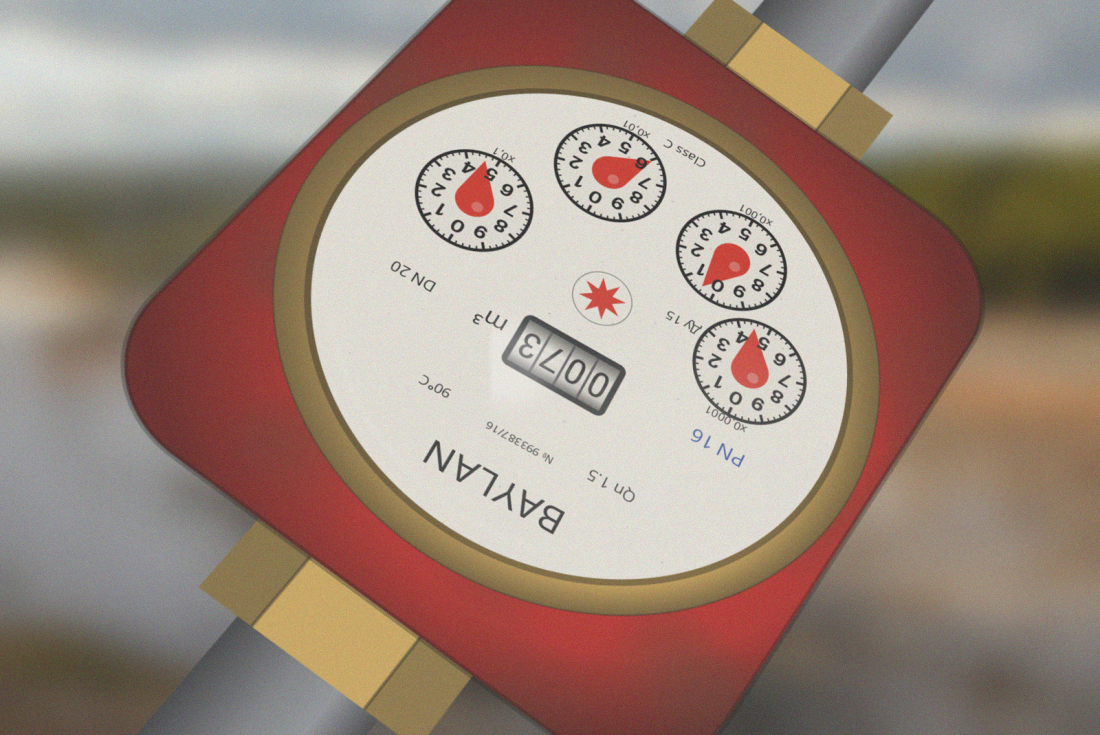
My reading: 73.4604 m³
